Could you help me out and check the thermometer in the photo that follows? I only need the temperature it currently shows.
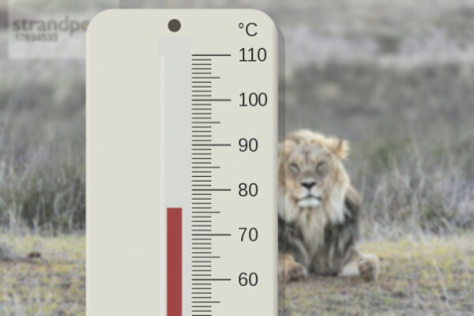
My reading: 76 °C
